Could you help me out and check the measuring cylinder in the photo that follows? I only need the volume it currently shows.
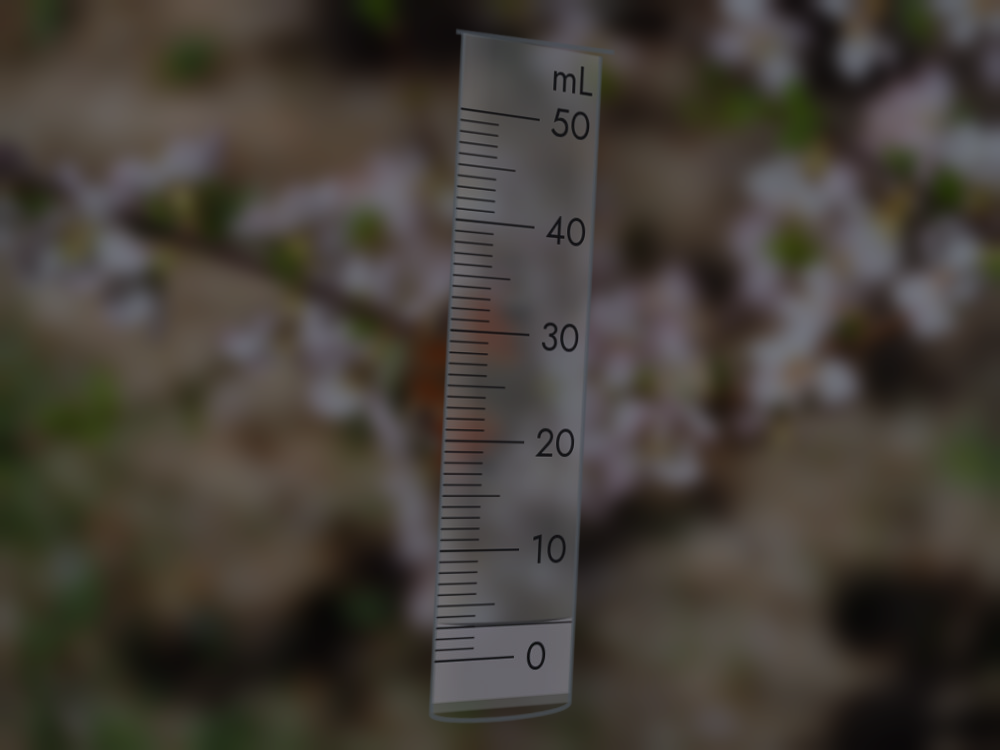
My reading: 3 mL
